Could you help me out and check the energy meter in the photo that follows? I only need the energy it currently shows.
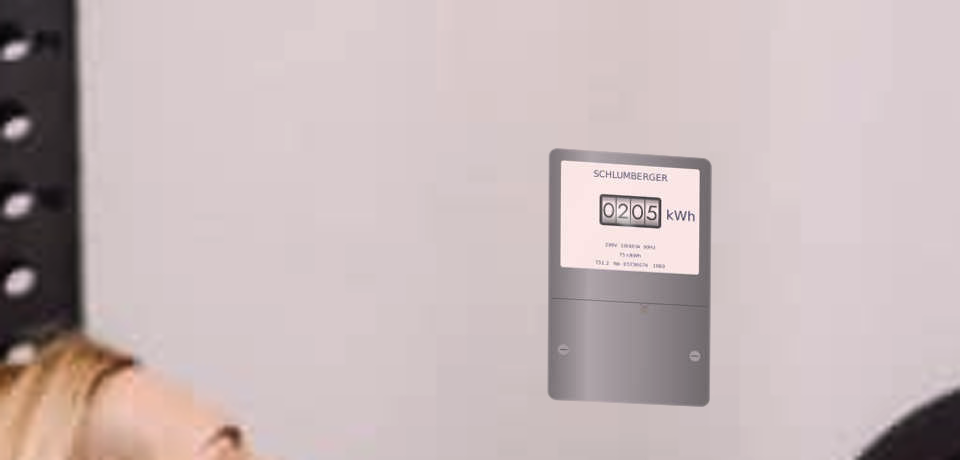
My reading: 205 kWh
